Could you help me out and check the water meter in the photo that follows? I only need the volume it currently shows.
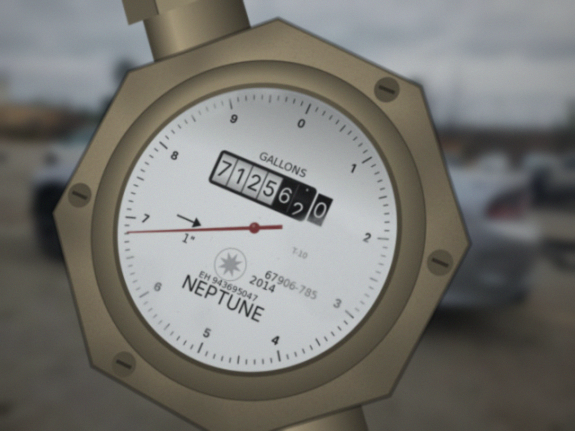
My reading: 7125616.8 gal
